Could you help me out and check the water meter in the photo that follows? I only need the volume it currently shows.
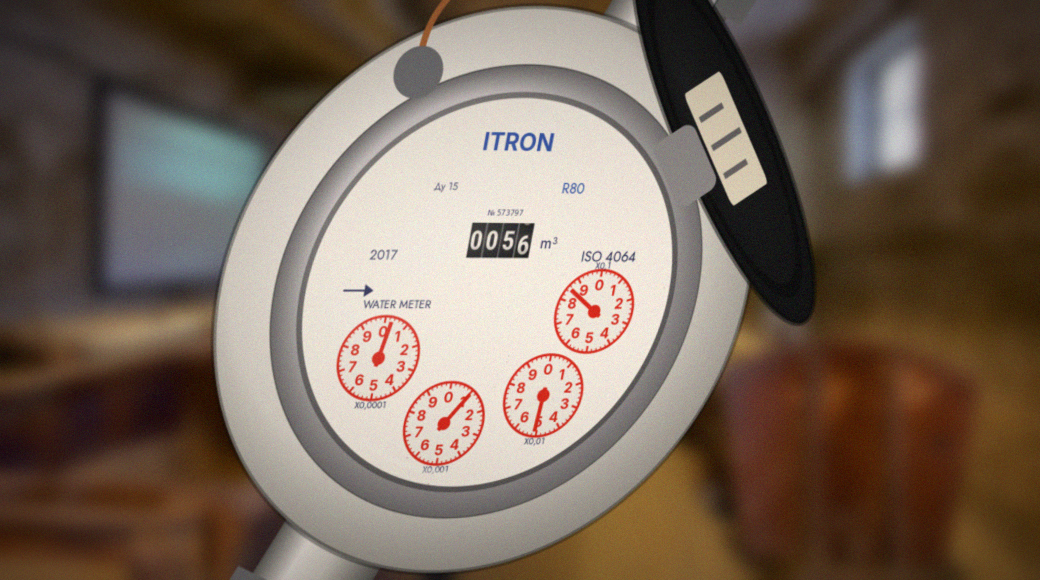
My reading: 55.8510 m³
